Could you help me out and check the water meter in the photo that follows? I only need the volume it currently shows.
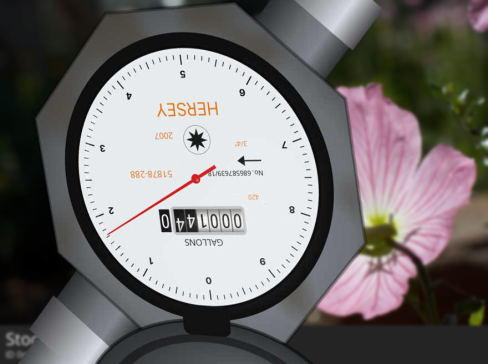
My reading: 1441.7 gal
